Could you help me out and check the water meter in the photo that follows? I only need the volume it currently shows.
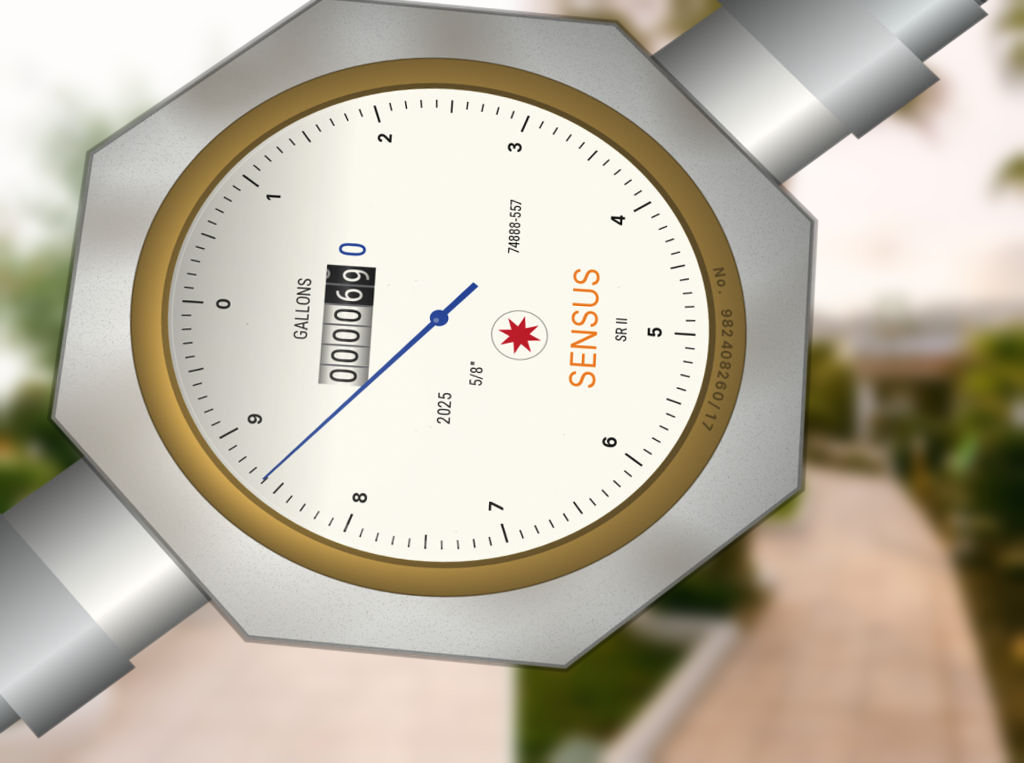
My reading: 688.6 gal
